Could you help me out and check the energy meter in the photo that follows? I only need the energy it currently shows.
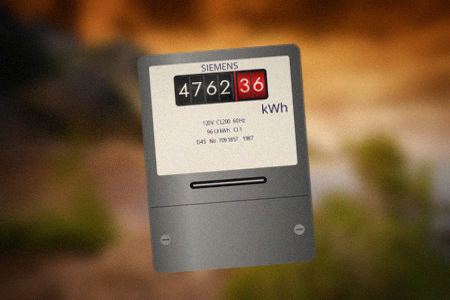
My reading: 4762.36 kWh
